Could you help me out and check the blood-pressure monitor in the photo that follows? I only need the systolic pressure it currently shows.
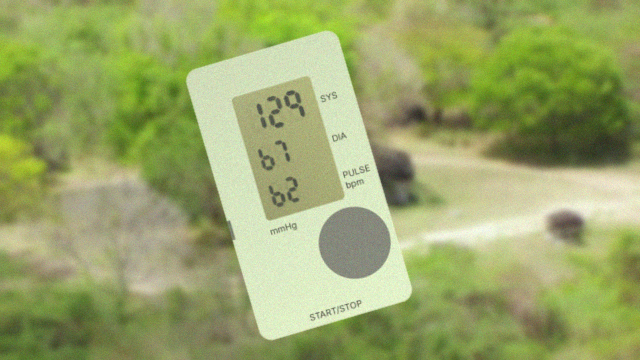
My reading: 129 mmHg
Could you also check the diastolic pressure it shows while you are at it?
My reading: 67 mmHg
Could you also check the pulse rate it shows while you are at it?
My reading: 62 bpm
